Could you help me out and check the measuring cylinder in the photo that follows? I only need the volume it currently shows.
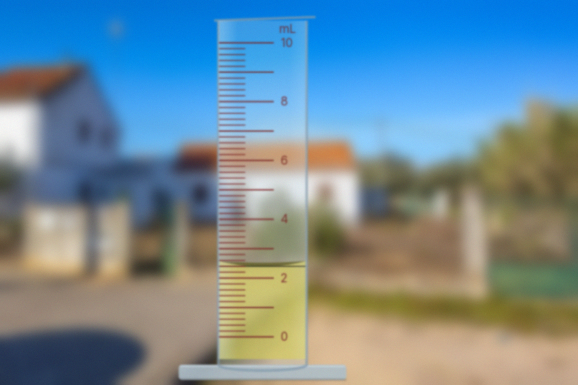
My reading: 2.4 mL
